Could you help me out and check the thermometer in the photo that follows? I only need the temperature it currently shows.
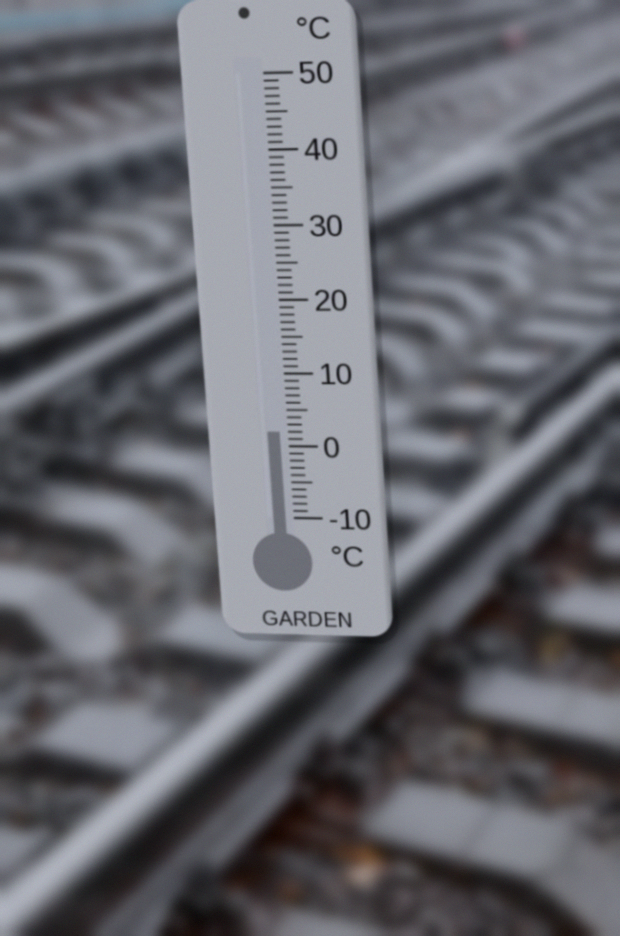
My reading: 2 °C
